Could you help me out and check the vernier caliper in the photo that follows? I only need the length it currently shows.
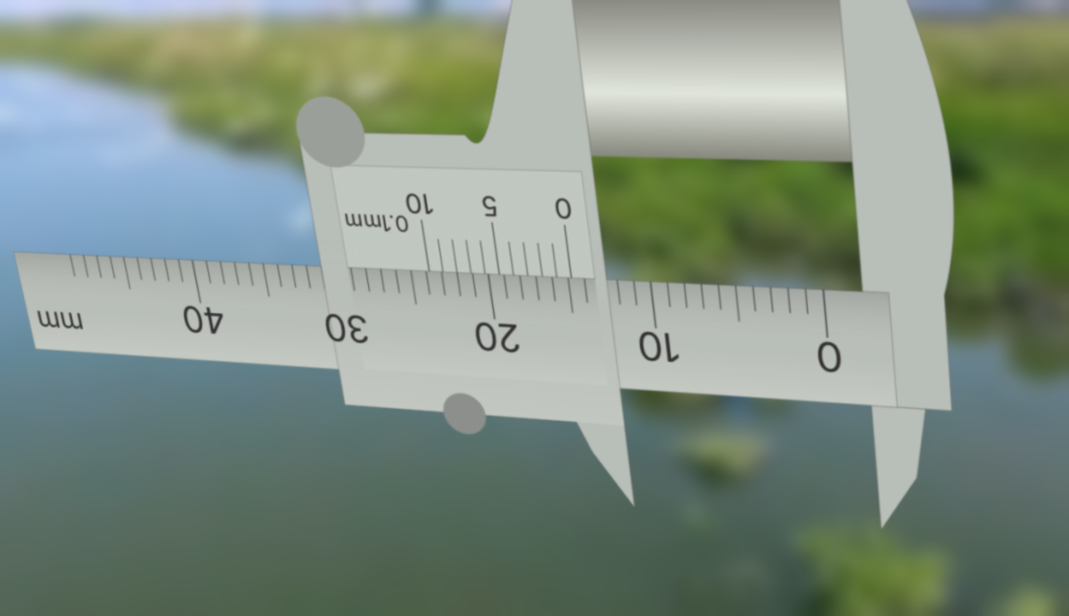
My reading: 14.8 mm
